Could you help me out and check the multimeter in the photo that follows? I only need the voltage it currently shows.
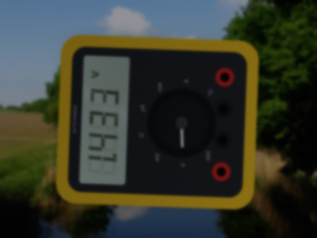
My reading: 1.433 V
